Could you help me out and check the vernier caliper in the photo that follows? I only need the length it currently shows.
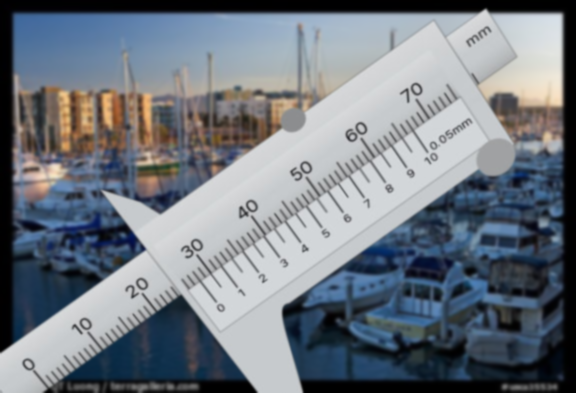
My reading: 28.0 mm
